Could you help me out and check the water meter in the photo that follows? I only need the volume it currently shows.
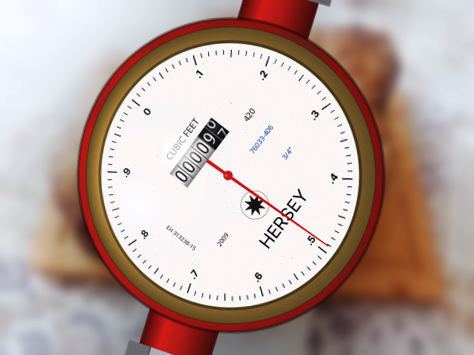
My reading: 96.49 ft³
